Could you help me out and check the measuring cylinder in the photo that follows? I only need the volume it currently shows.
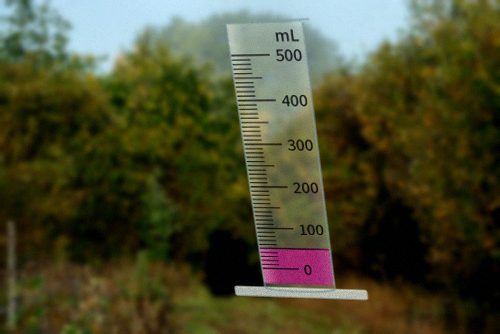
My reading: 50 mL
